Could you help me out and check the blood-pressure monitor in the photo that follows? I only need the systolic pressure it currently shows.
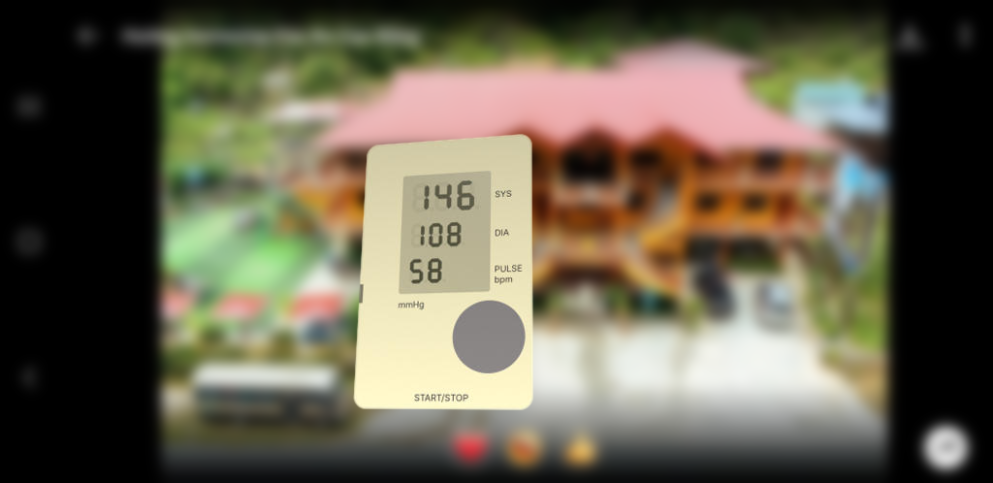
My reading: 146 mmHg
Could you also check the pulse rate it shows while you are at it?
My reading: 58 bpm
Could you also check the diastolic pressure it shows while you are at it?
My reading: 108 mmHg
